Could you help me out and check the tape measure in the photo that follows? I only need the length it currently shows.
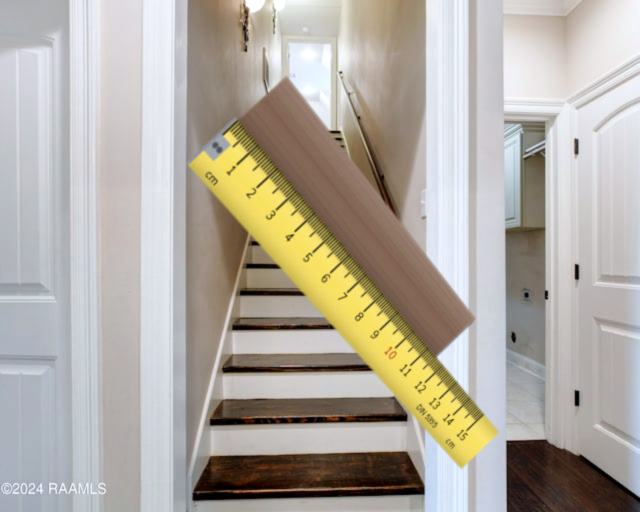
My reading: 11.5 cm
